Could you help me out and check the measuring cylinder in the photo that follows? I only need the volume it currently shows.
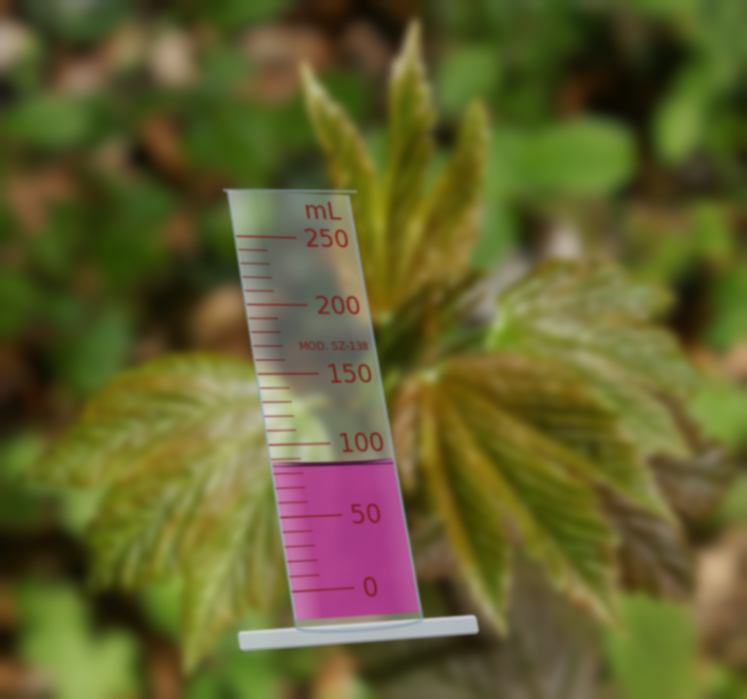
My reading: 85 mL
